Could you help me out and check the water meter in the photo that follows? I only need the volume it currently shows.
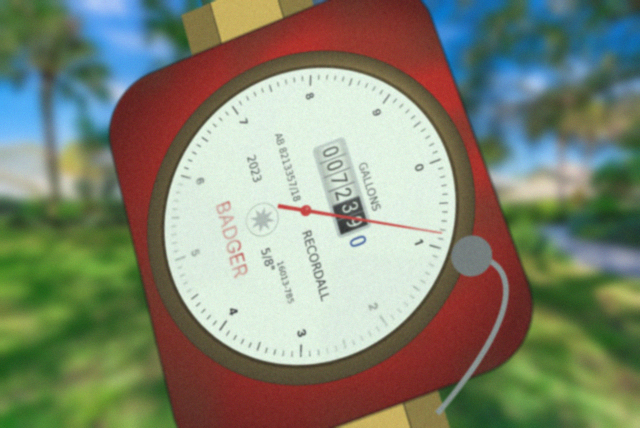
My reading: 72390.8 gal
